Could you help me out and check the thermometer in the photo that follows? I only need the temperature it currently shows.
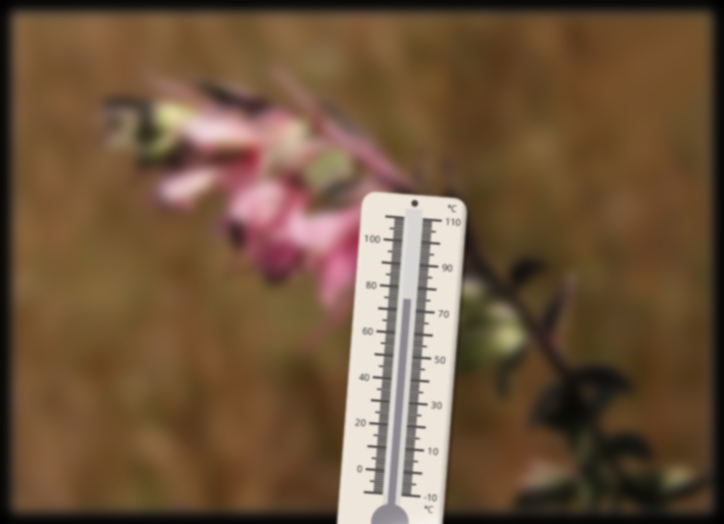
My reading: 75 °C
